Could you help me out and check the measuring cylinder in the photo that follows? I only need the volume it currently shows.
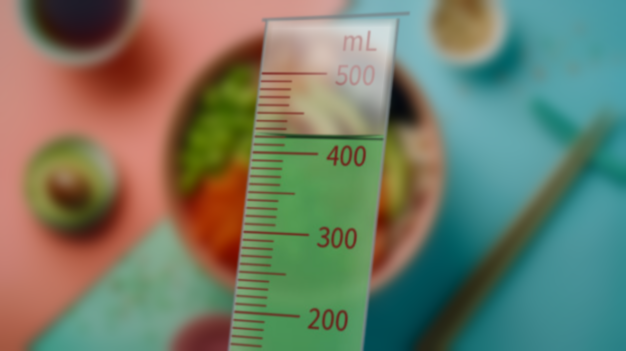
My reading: 420 mL
